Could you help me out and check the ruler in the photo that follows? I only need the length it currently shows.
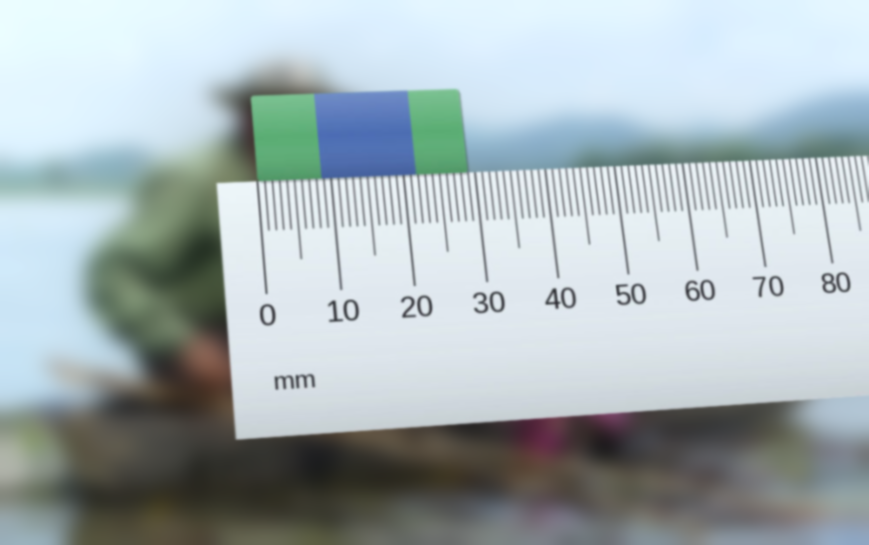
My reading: 29 mm
